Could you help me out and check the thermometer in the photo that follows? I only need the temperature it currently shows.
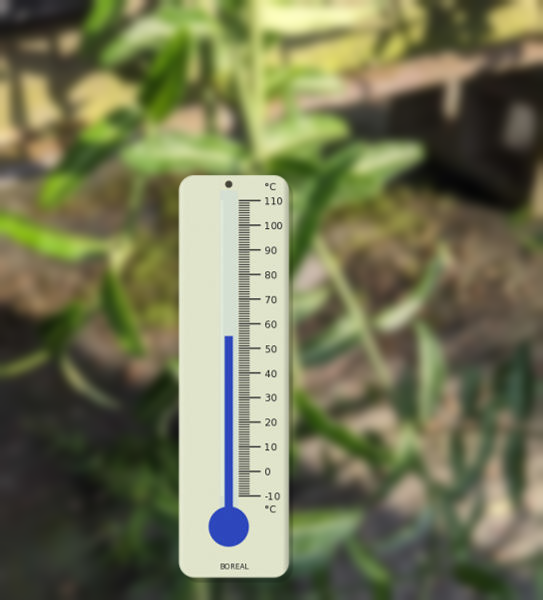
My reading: 55 °C
